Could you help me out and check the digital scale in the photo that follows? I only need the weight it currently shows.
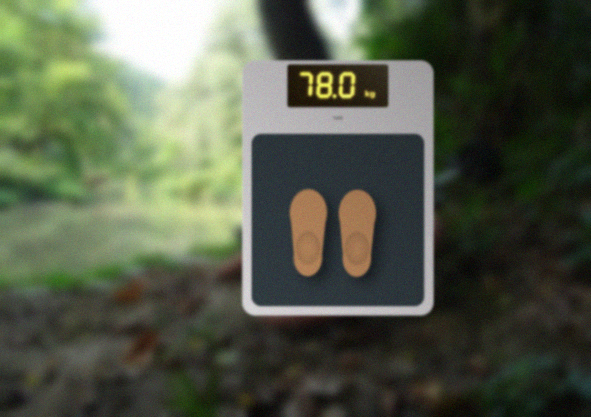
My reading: 78.0 kg
